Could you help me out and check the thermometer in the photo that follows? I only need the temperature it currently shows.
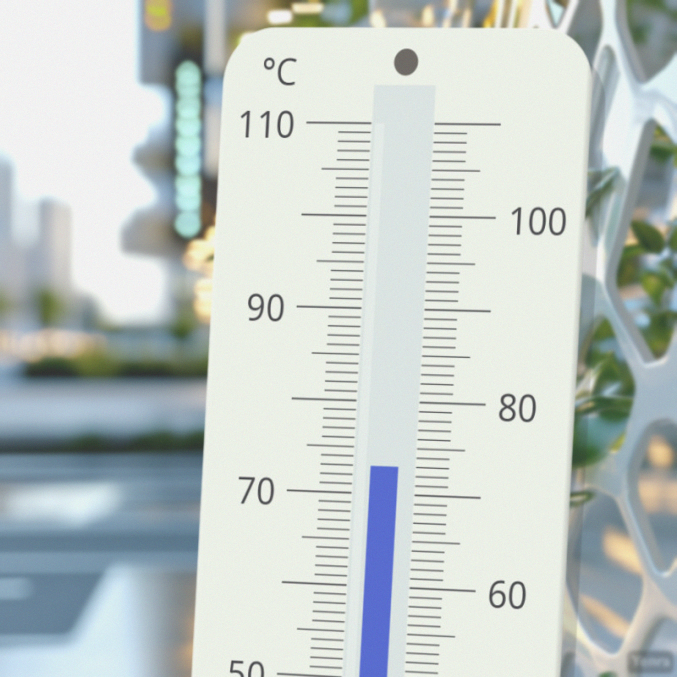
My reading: 73 °C
